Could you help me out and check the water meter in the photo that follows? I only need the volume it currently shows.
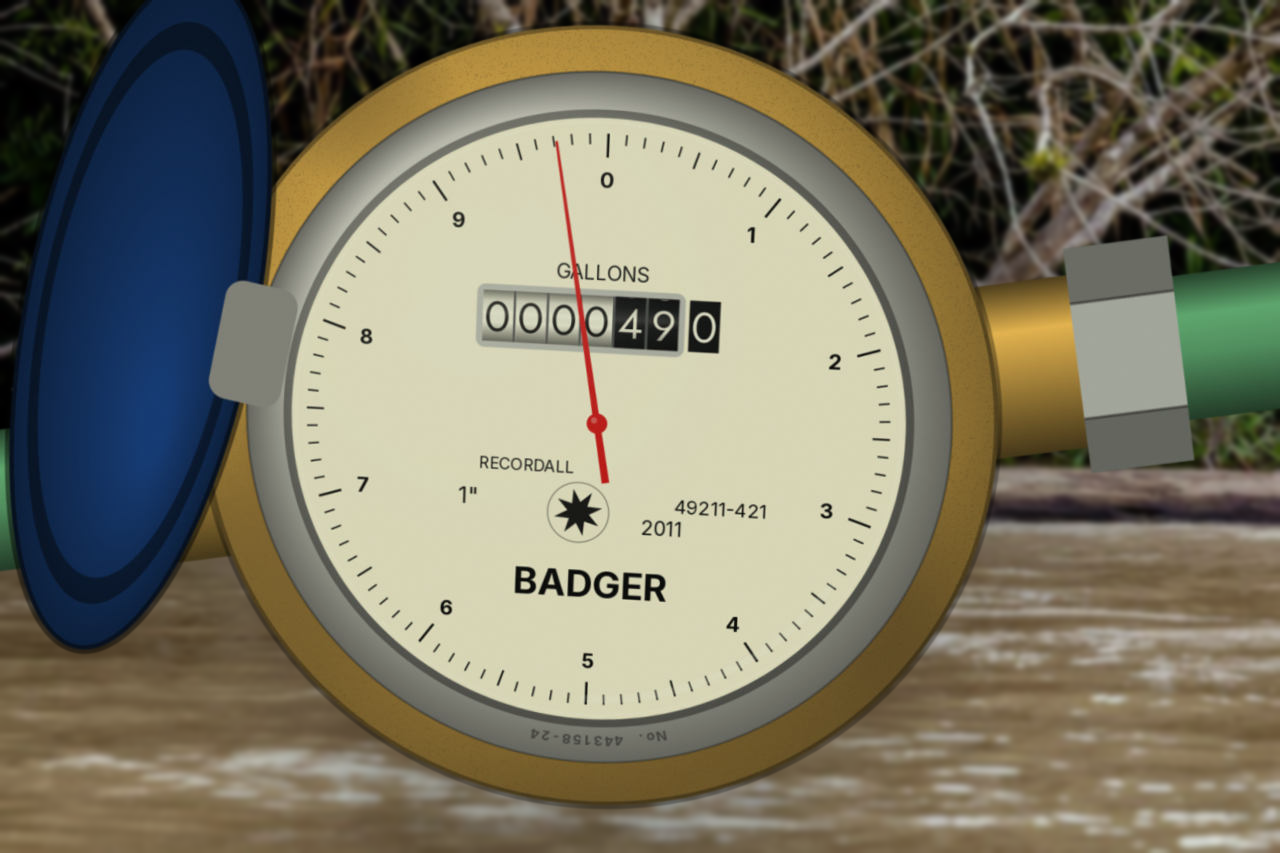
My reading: 489.7 gal
